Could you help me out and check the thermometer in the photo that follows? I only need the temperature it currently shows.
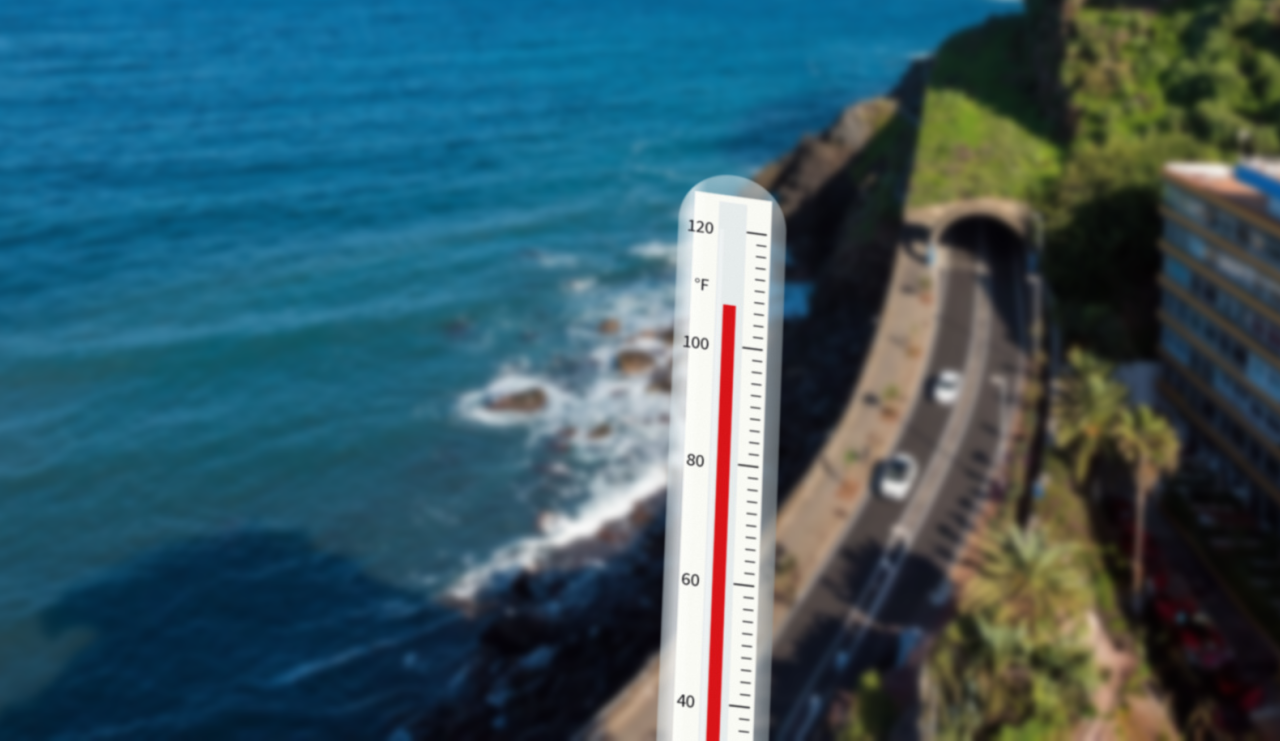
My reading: 107 °F
